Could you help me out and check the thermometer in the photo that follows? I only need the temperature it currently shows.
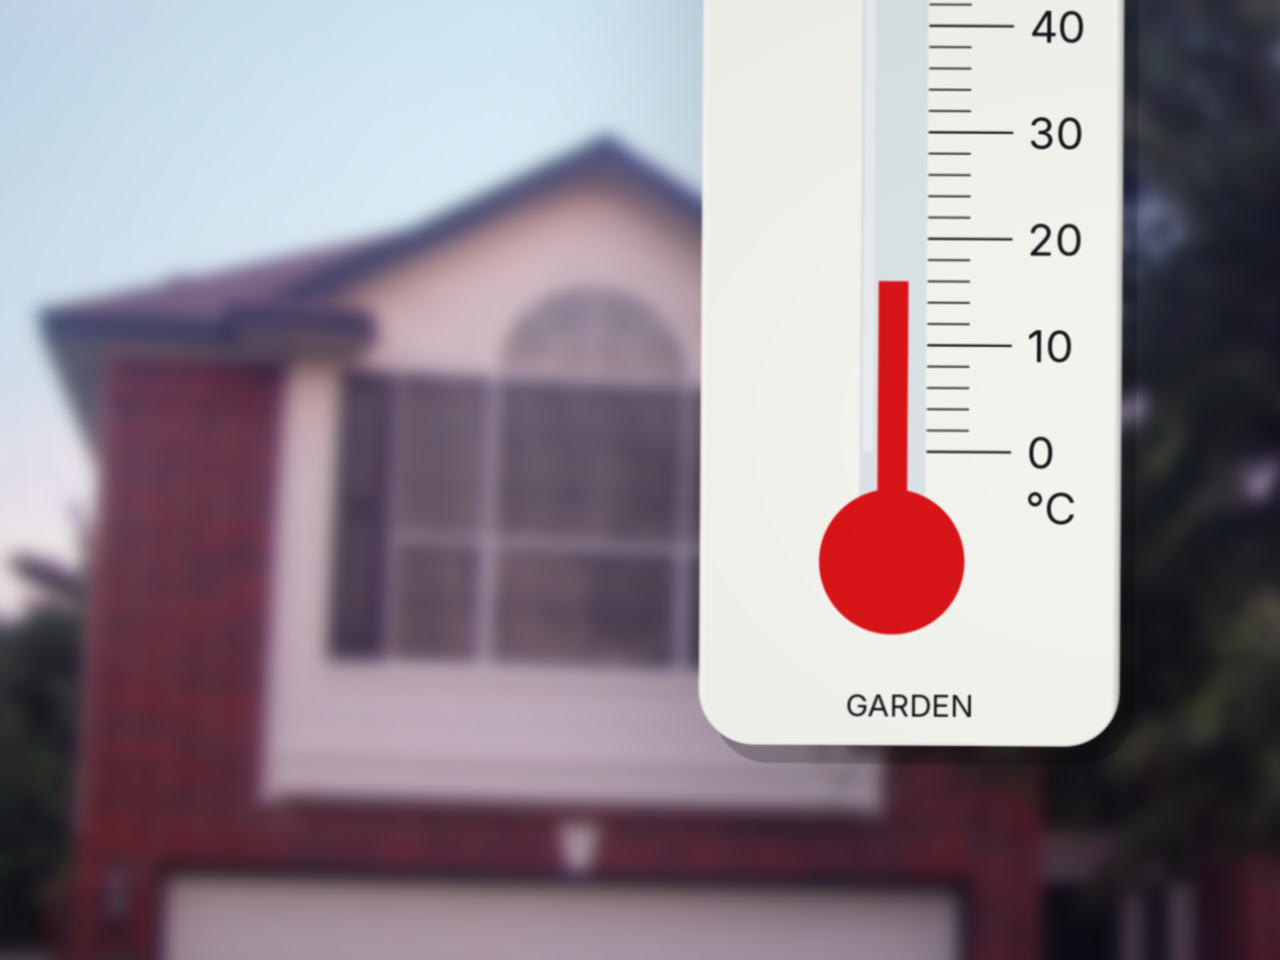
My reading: 16 °C
